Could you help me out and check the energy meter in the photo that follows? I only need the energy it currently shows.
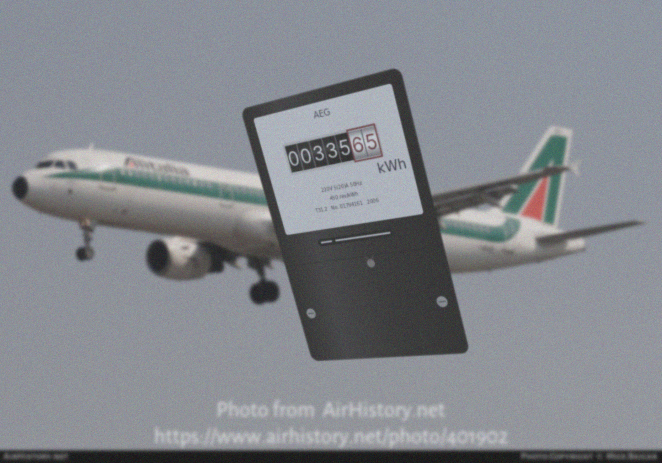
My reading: 335.65 kWh
